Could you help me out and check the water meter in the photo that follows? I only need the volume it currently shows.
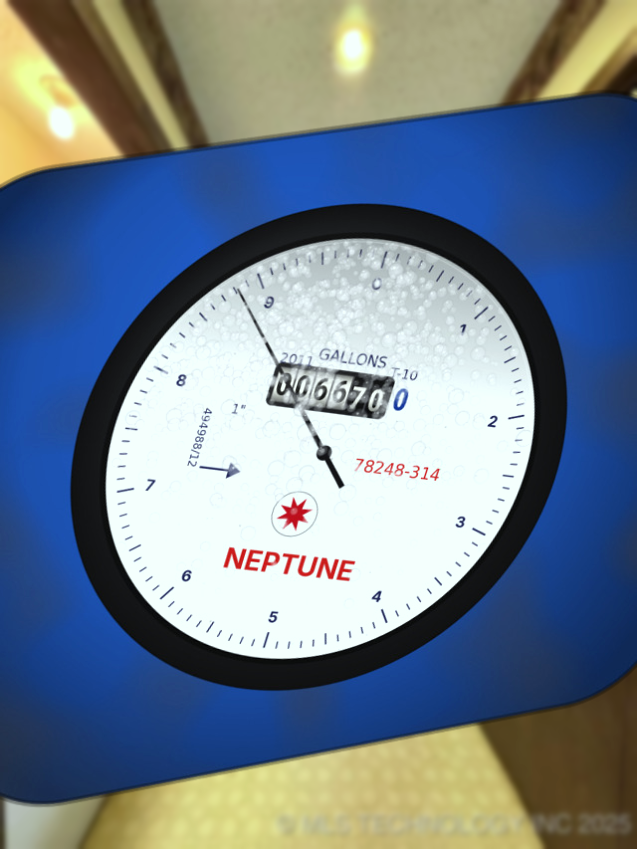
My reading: 66698.8 gal
